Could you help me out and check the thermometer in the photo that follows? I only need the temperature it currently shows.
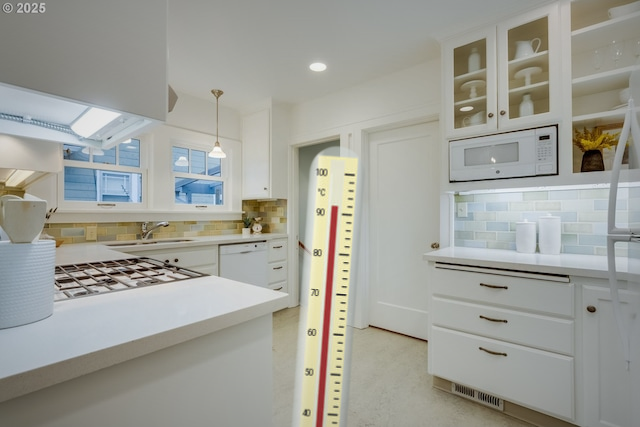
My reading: 92 °C
